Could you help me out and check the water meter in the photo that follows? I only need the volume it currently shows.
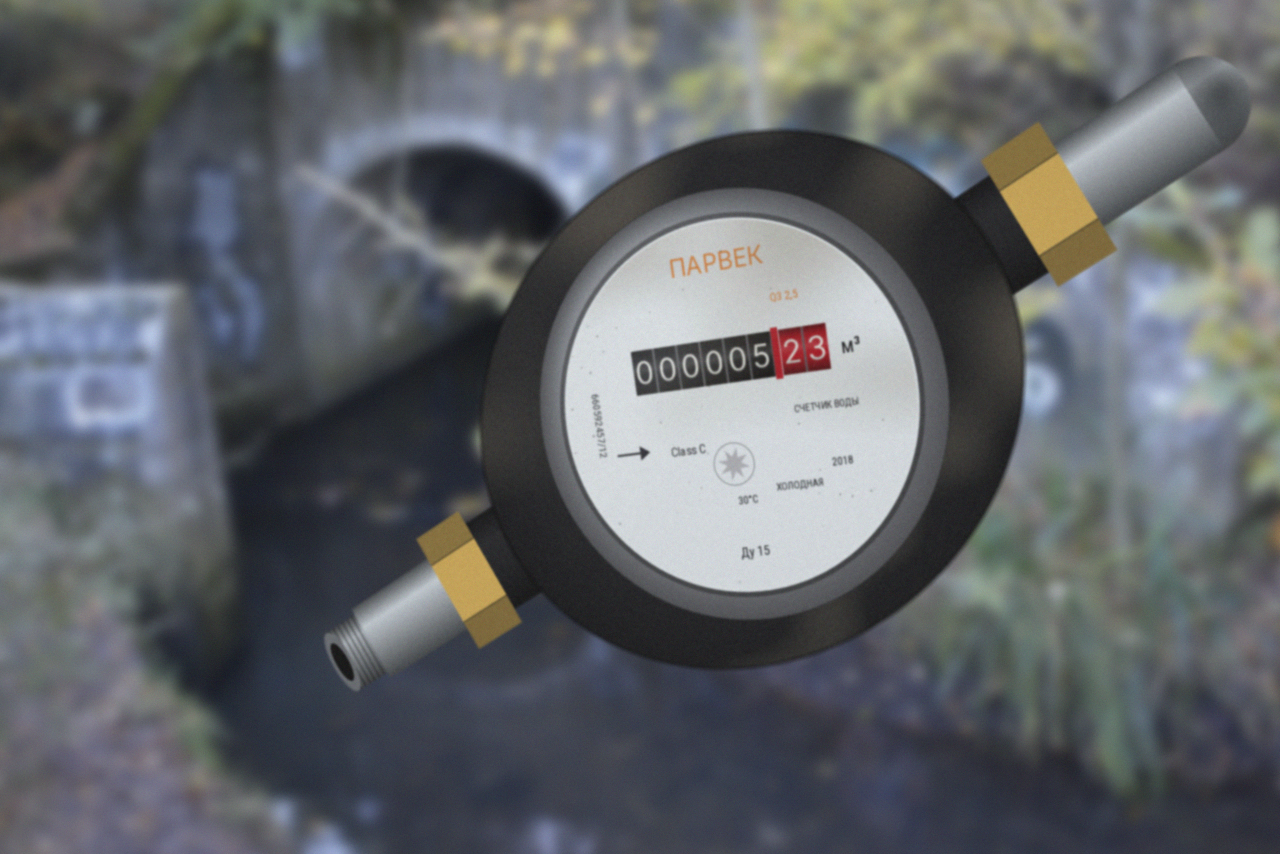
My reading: 5.23 m³
